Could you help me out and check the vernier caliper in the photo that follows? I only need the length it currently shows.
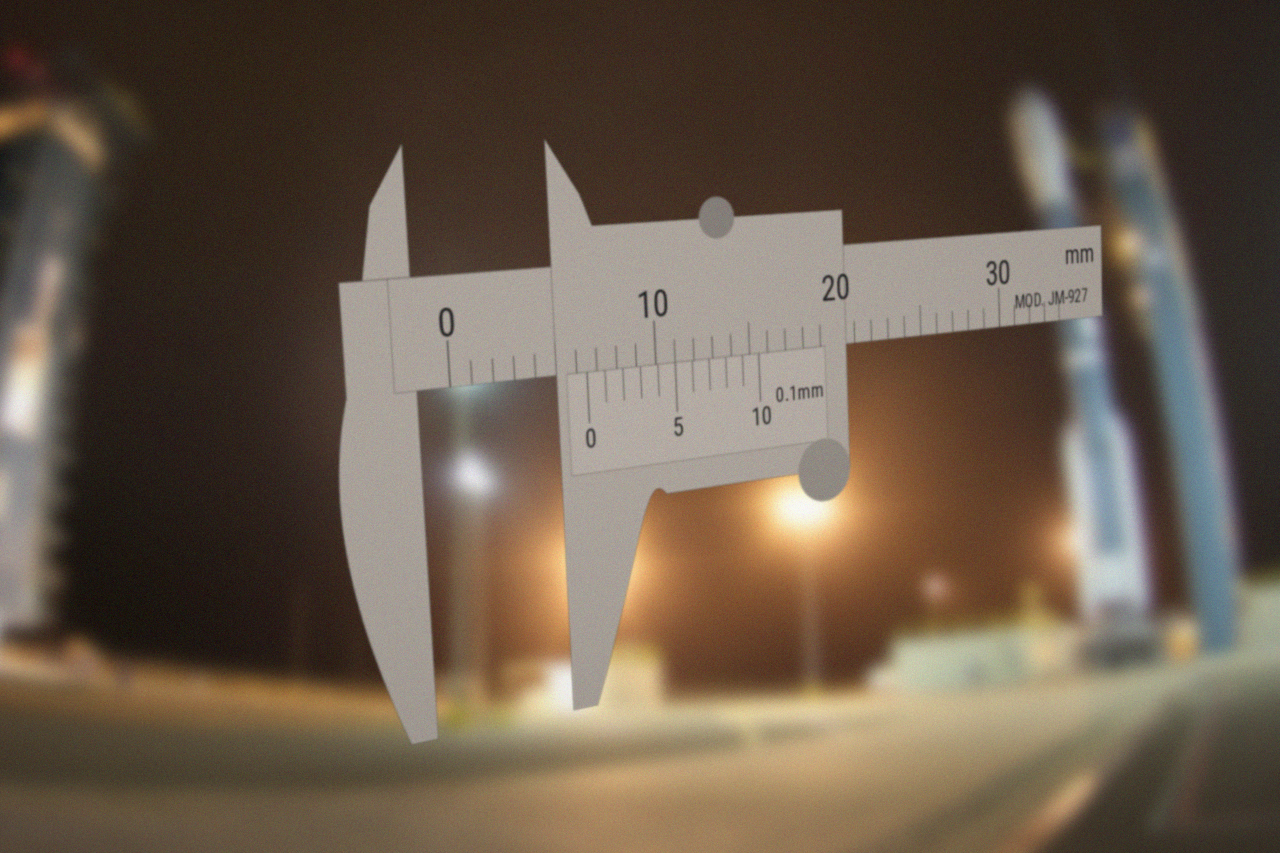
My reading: 6.5 mm
